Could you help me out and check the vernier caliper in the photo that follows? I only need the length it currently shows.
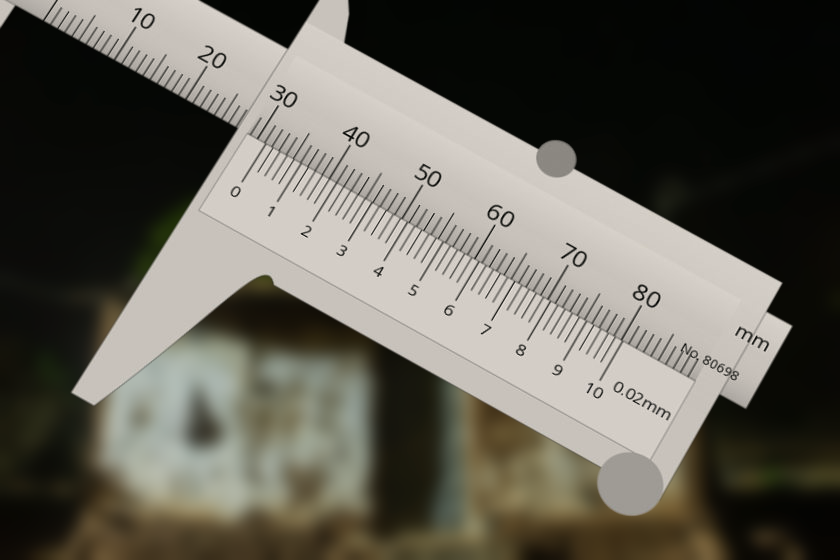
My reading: 31.2 mm
